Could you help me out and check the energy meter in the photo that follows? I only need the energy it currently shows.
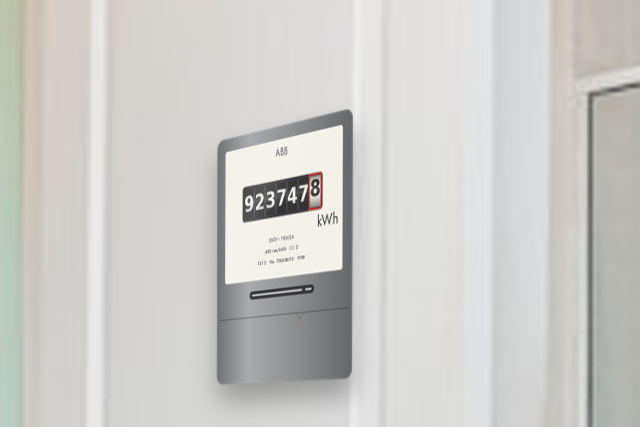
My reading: 923747.8 kWh
